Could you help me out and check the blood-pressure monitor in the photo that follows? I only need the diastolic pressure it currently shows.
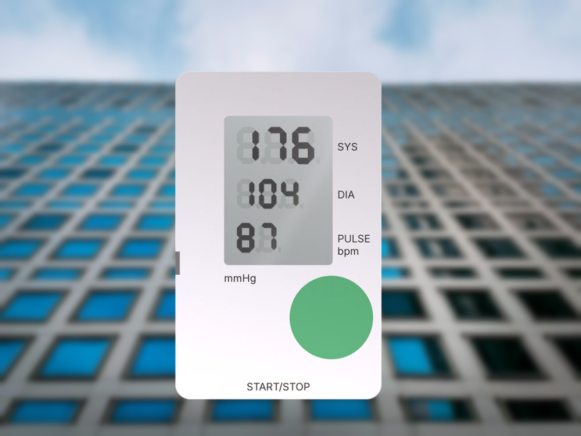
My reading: 104 mmHg
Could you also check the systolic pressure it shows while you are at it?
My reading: 176 mmHg
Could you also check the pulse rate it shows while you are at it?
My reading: 87 bpm
